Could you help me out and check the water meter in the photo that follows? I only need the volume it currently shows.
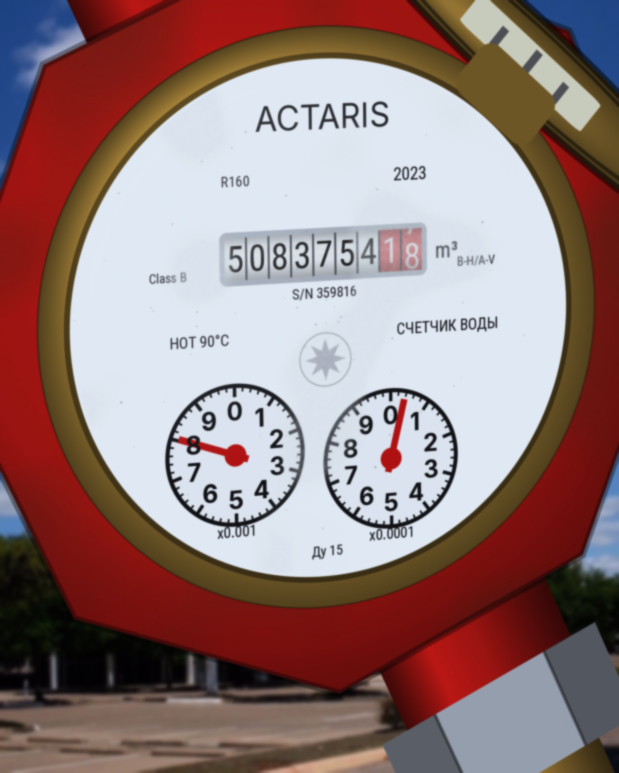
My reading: 5083754.1780 m³
